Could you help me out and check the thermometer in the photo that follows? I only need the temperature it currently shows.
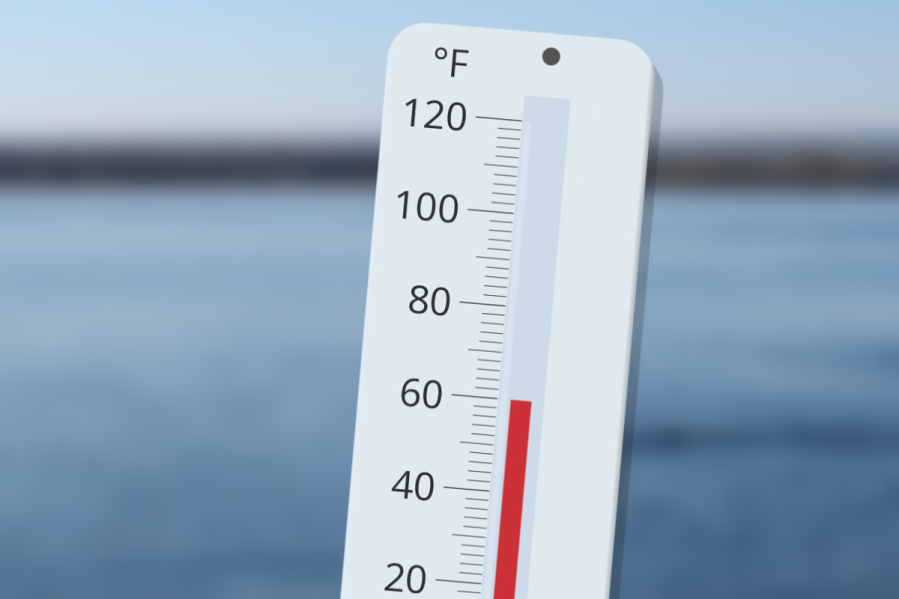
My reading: 60 °F
